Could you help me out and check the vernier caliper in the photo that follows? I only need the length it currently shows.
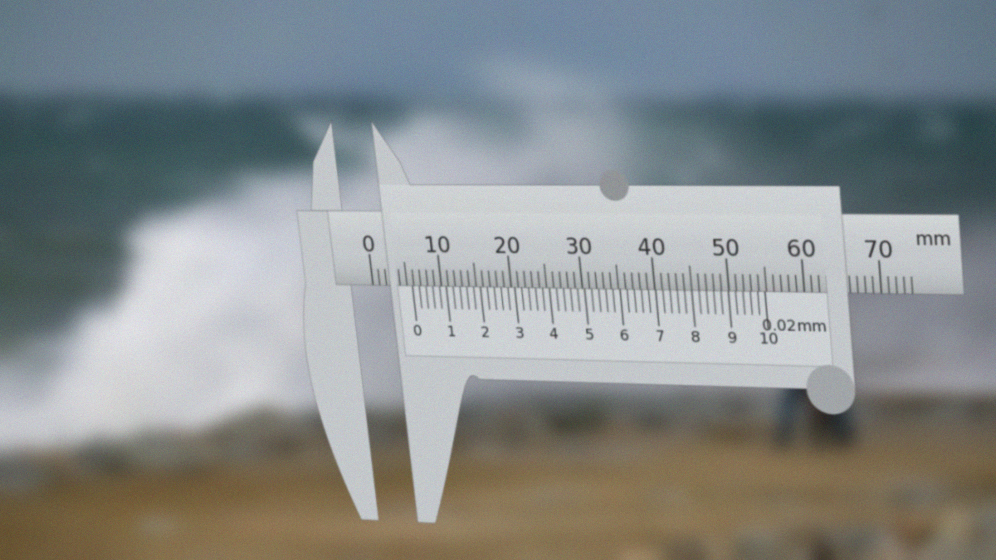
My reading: 5.8 mm
